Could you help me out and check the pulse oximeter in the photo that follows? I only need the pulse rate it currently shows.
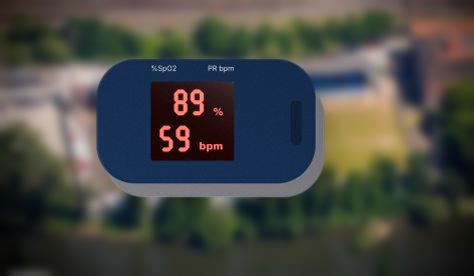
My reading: 59 bpm
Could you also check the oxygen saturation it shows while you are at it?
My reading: 89 %
